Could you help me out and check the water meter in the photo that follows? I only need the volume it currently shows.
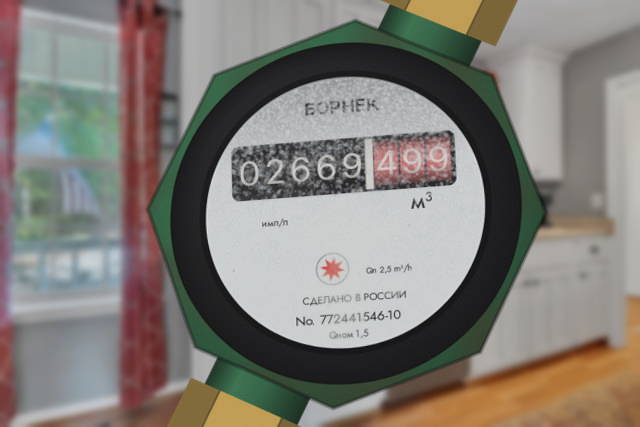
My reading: 2669.499 m³
